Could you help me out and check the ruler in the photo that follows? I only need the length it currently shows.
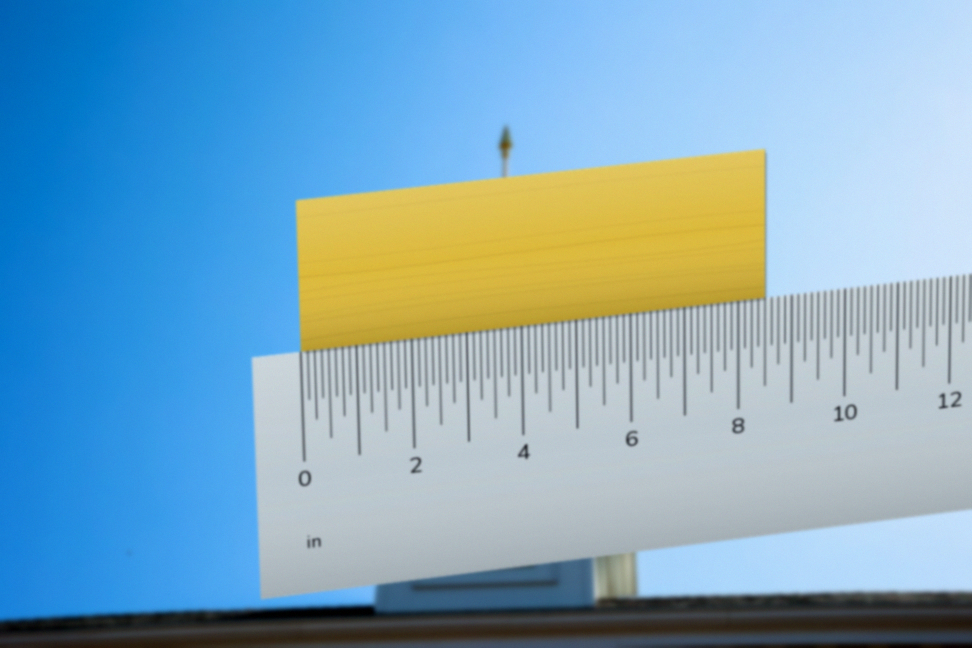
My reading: 8.5 in
